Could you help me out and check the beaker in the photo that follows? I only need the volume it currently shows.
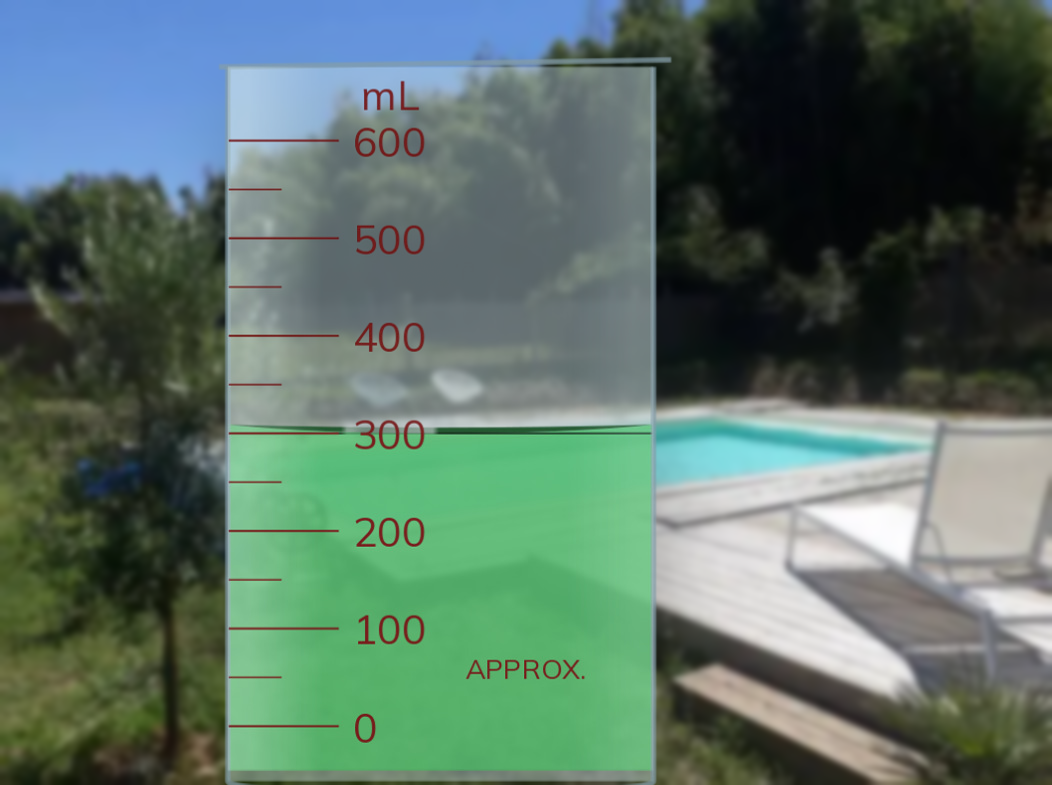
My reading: 300 mL
